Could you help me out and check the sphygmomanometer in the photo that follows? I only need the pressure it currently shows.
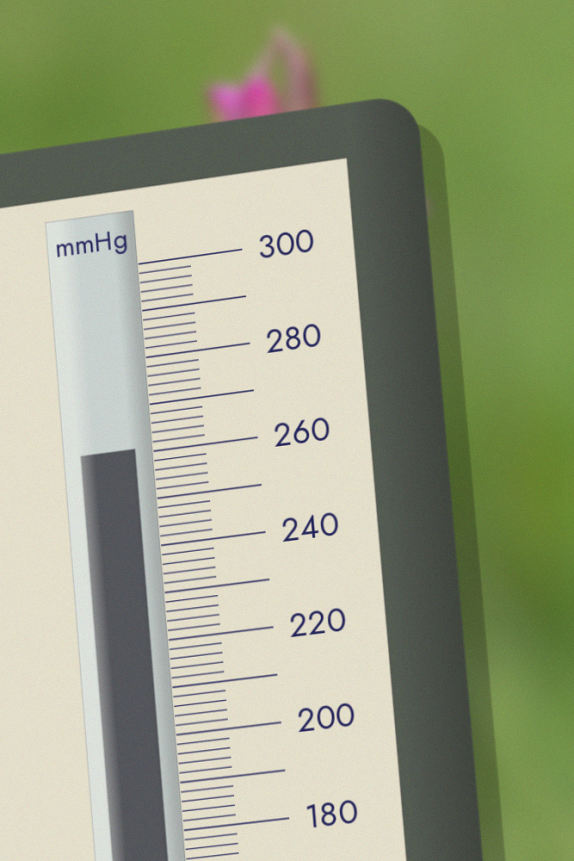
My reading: 261 mmHg
